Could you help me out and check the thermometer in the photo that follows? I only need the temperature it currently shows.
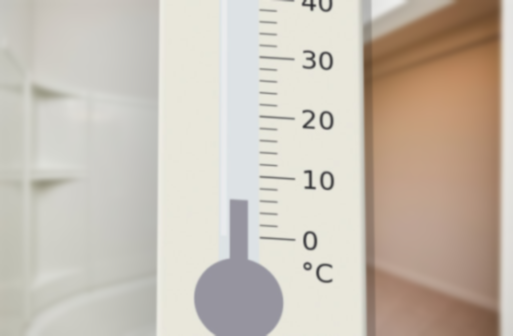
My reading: 6 °C
